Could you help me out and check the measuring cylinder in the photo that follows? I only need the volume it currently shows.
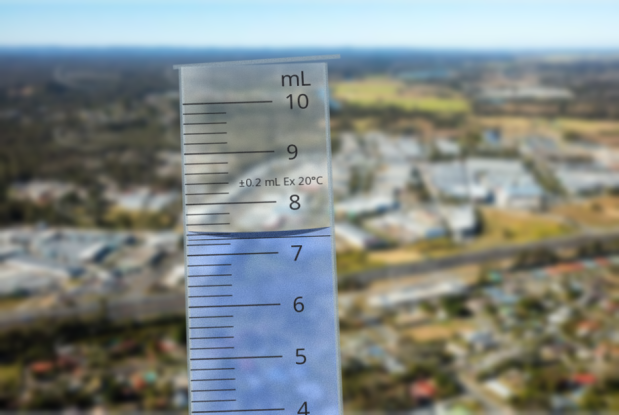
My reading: 7.3 mL
